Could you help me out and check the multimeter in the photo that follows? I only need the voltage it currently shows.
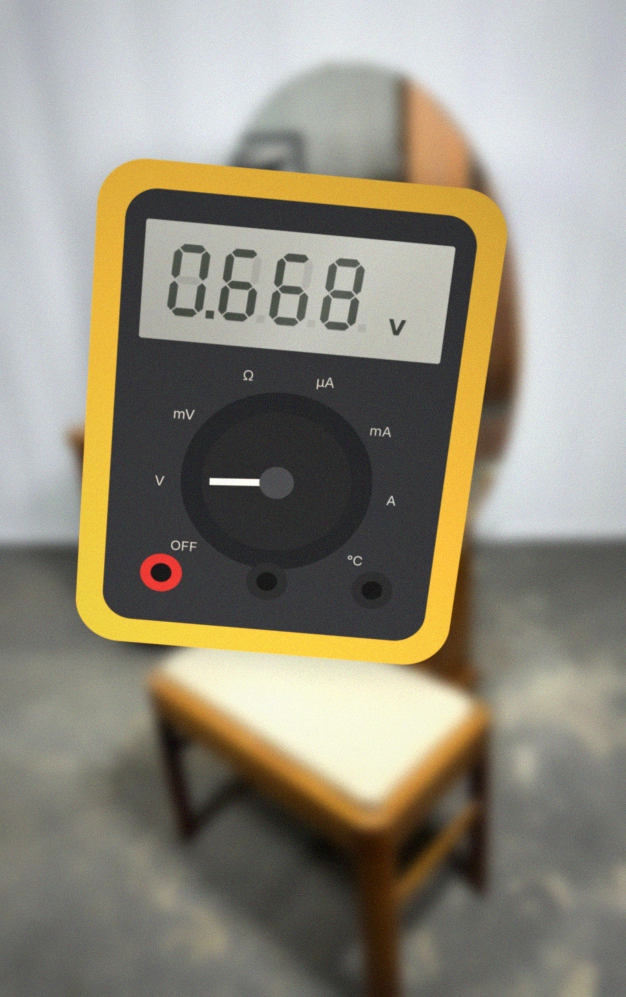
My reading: 0.668 V
